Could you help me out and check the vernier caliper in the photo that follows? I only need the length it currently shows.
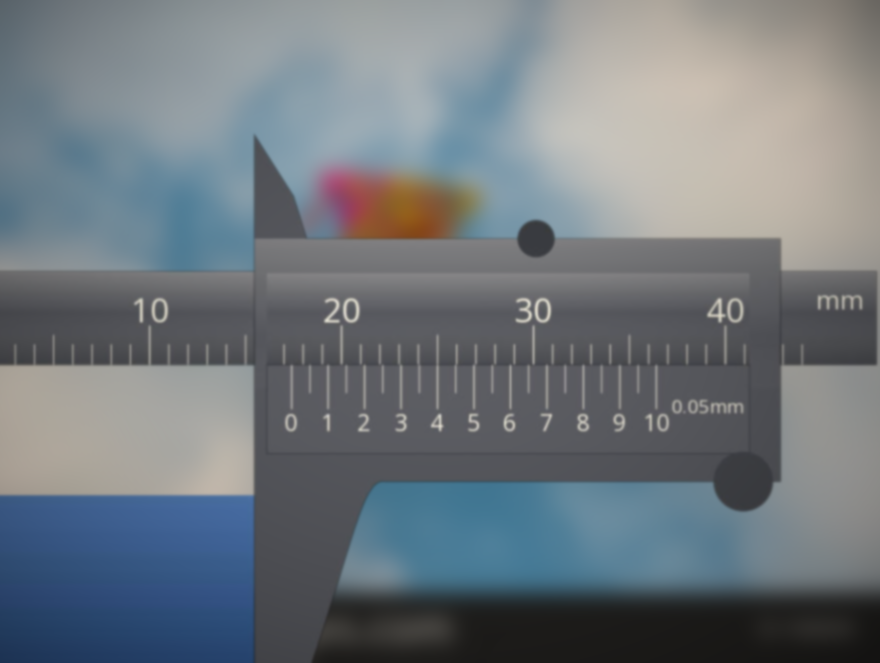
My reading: 17.4 mm
